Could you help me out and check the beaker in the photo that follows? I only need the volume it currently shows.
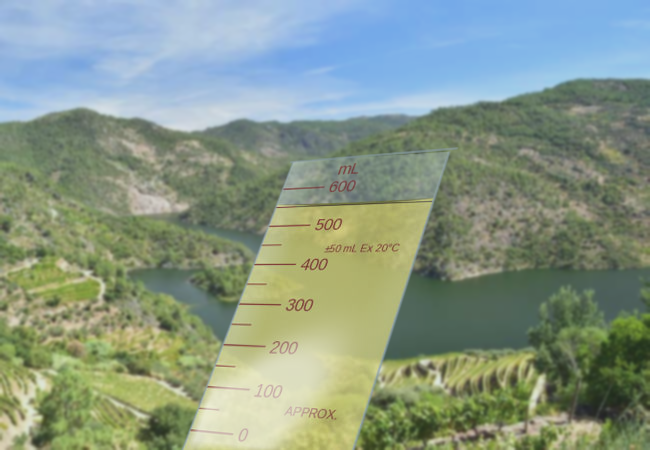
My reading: 550 mL
